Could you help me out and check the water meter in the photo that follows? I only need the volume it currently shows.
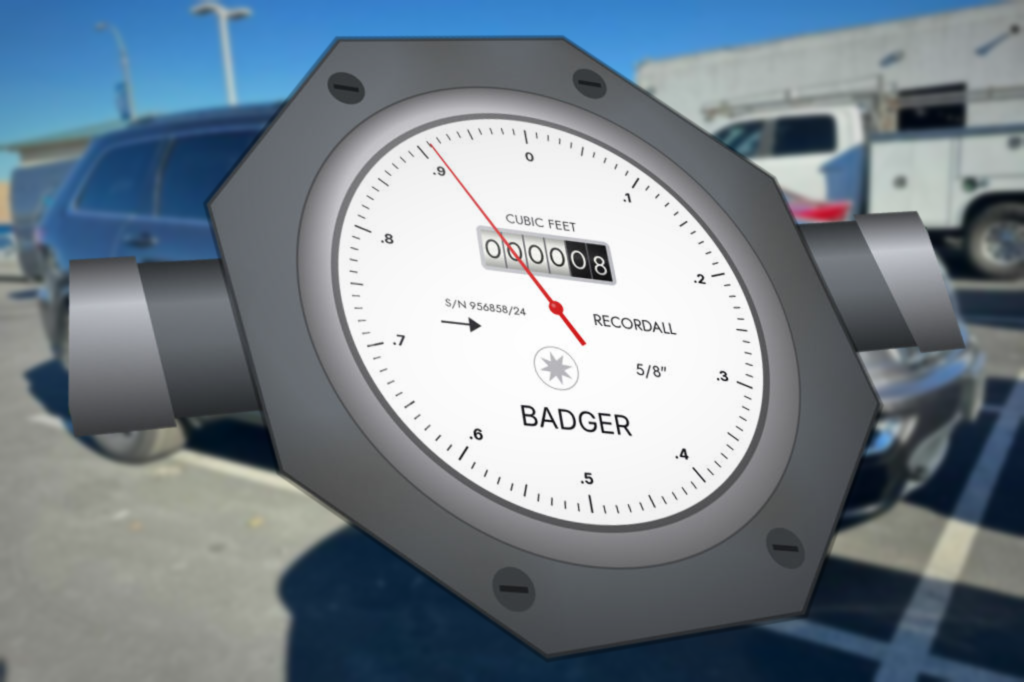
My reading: 7.91 ft³
